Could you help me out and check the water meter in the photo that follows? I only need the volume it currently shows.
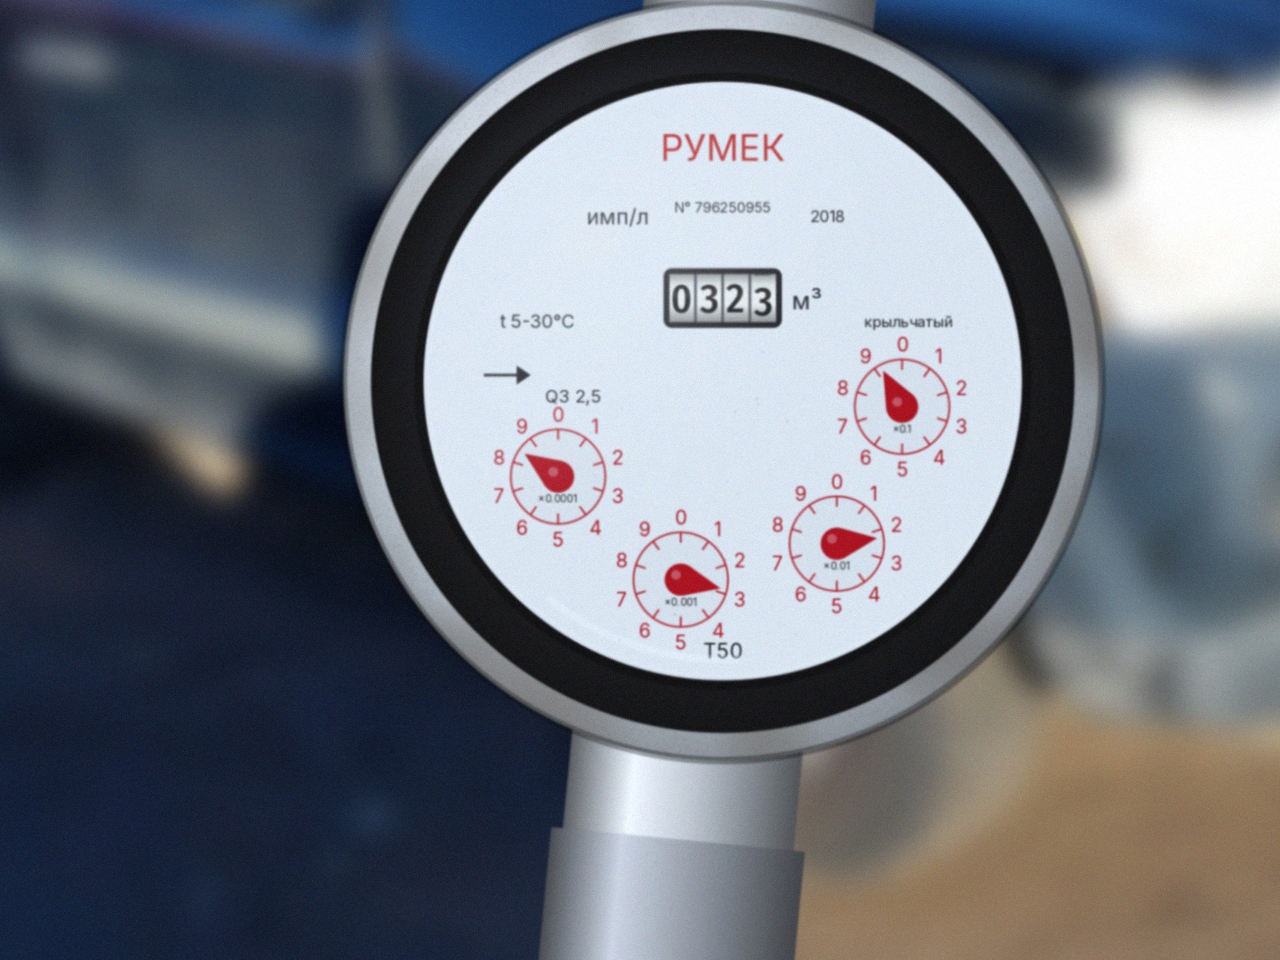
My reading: 322.9228 m³
